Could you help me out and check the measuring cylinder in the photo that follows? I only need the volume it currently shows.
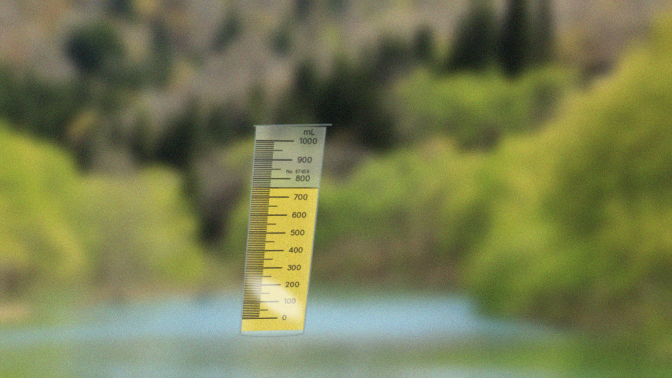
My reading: 750 mL
